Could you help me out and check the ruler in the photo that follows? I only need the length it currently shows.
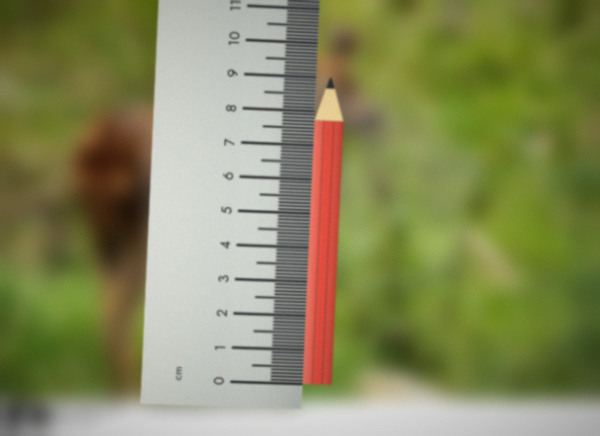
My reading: 9 cm
